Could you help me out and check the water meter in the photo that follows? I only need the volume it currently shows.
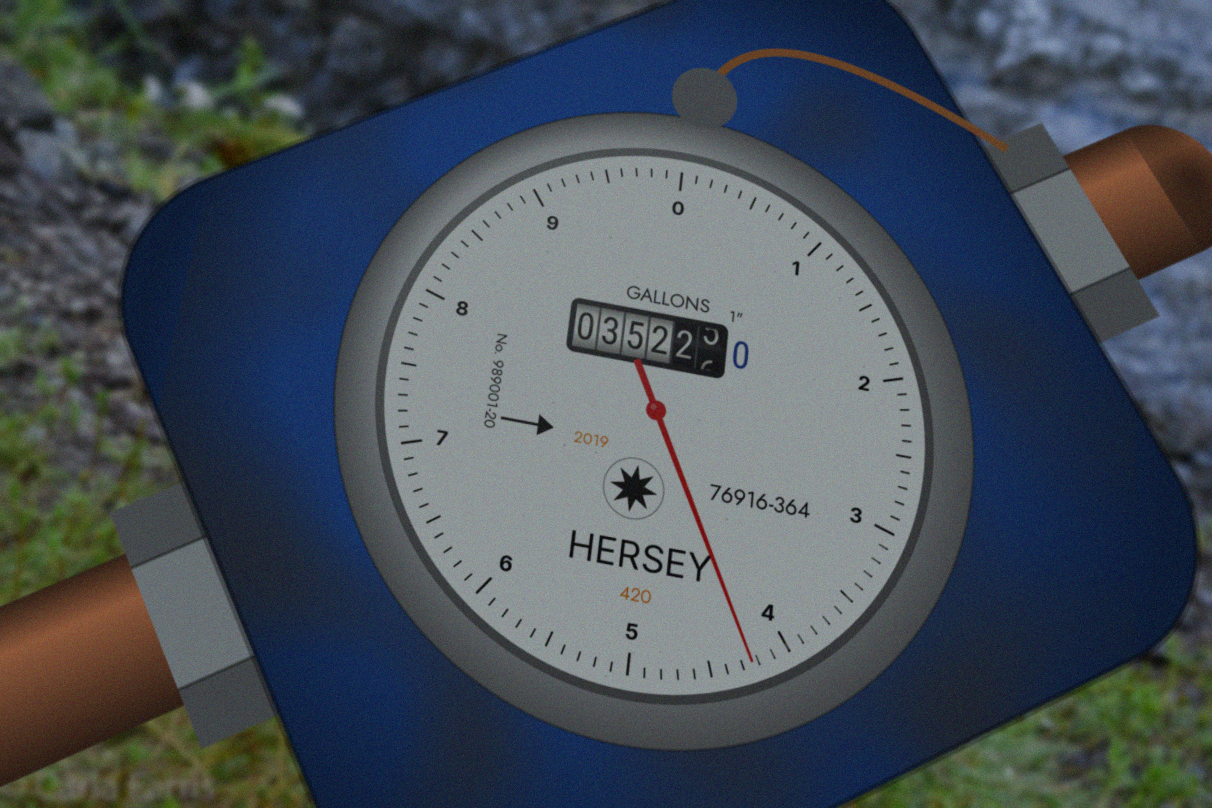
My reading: 352254.2 gal
